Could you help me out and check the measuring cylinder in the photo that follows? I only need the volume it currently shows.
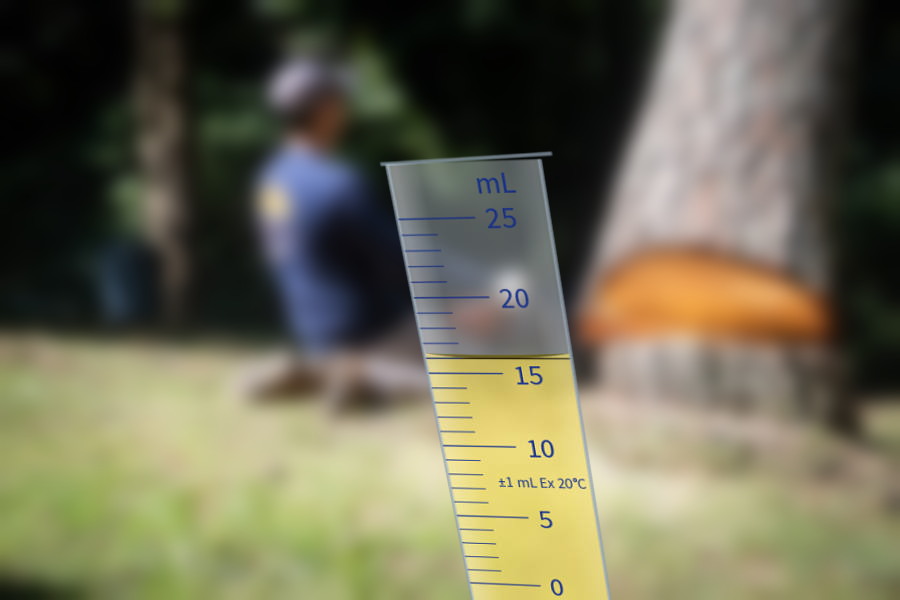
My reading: 16 mL
